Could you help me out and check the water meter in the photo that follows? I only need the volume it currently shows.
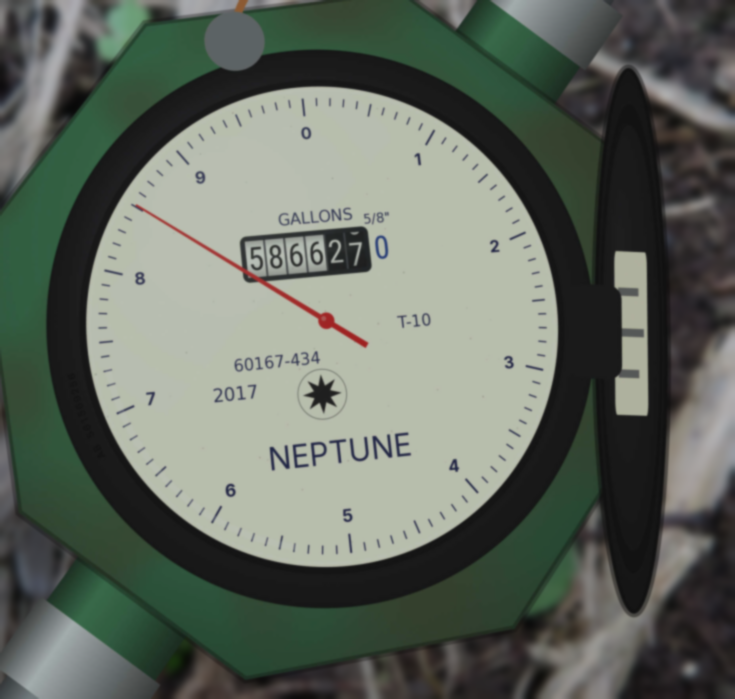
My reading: 5866268.5 gal
